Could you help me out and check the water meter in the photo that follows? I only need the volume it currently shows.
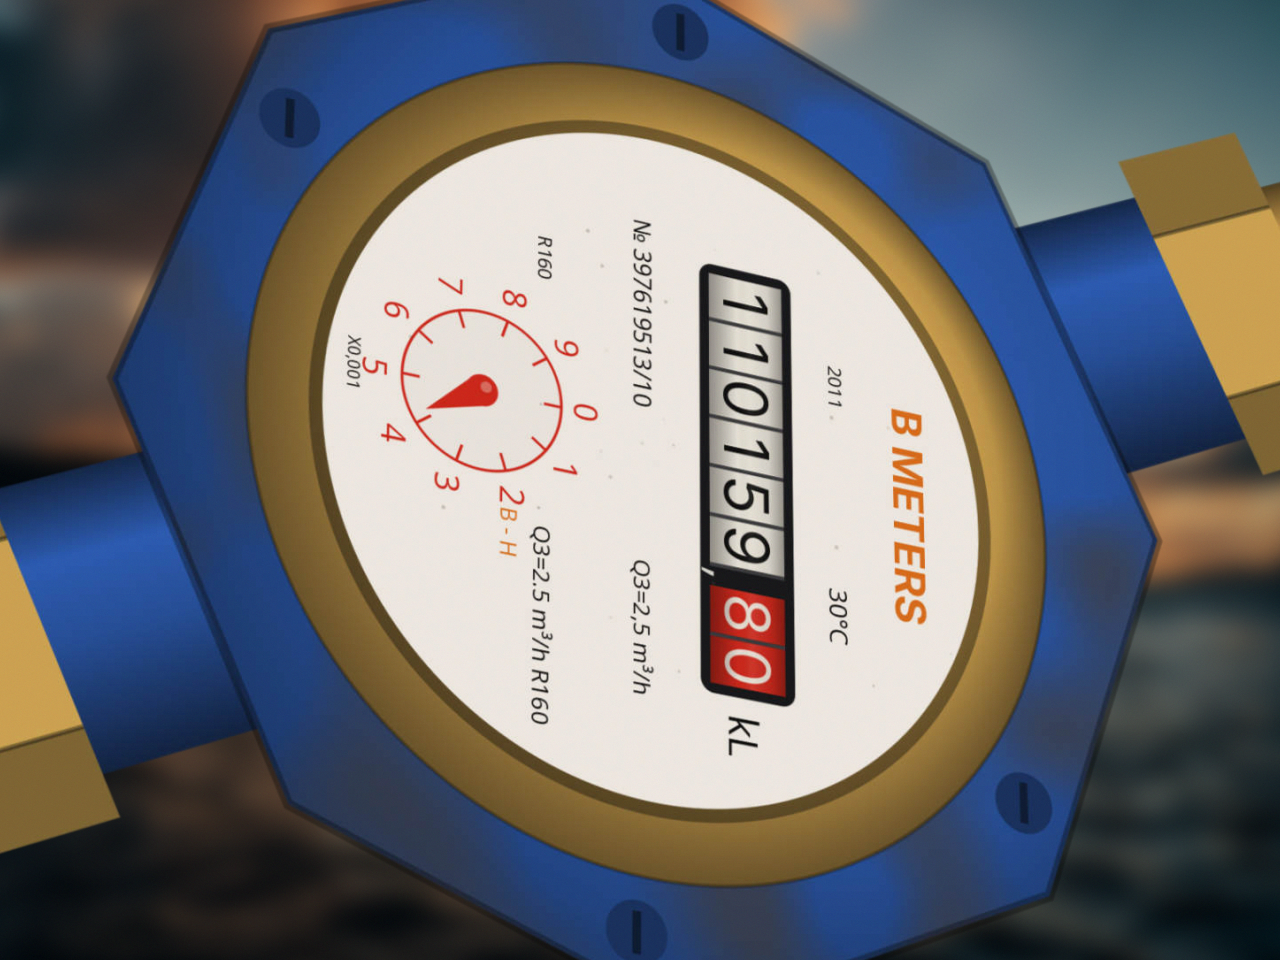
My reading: 110159.804 kL
